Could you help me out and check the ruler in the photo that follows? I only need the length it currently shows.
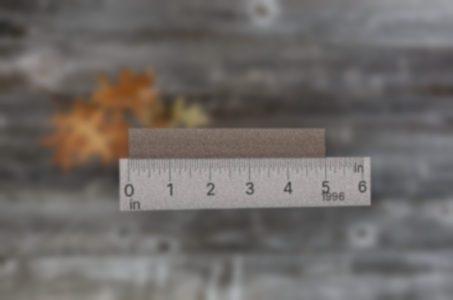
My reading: 5 in
